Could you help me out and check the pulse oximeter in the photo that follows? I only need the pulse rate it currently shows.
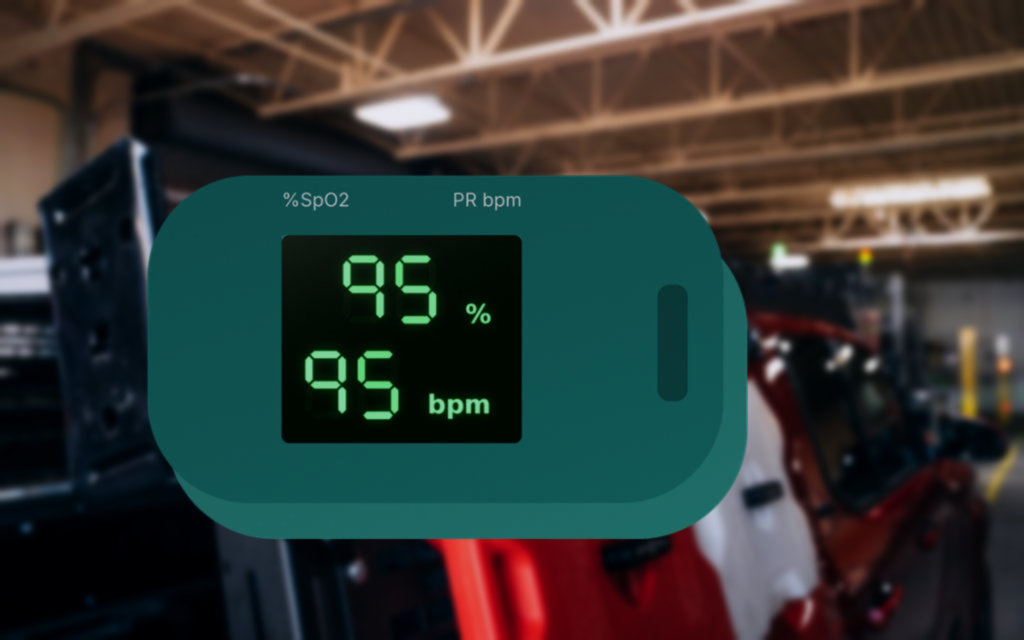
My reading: 95 bpm
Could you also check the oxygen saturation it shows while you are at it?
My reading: 95 %
